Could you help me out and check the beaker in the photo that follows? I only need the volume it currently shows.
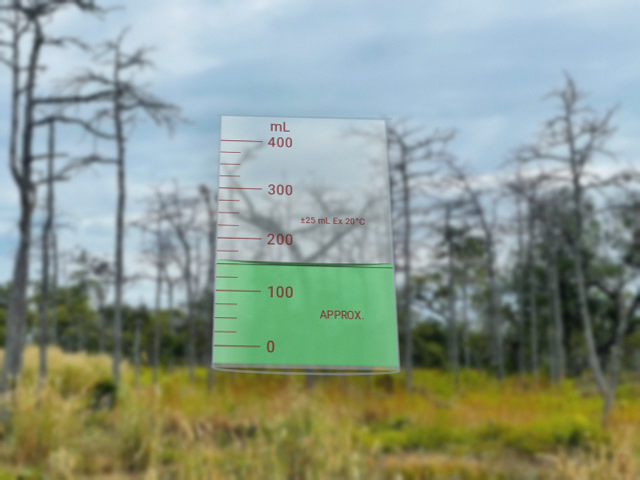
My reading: 150 mL
